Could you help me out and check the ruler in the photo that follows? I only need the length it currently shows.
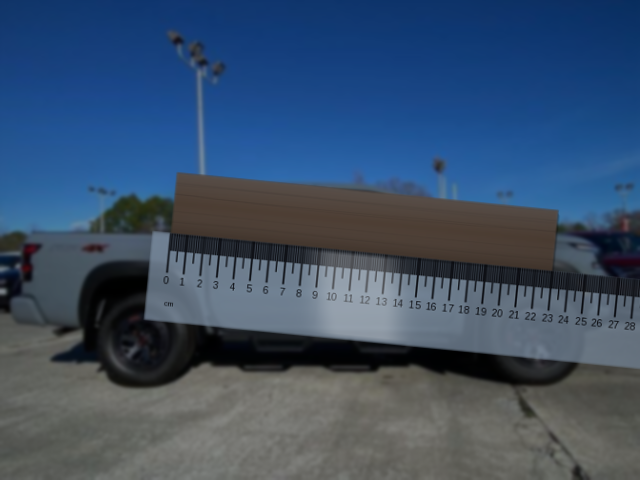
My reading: 23 cm
